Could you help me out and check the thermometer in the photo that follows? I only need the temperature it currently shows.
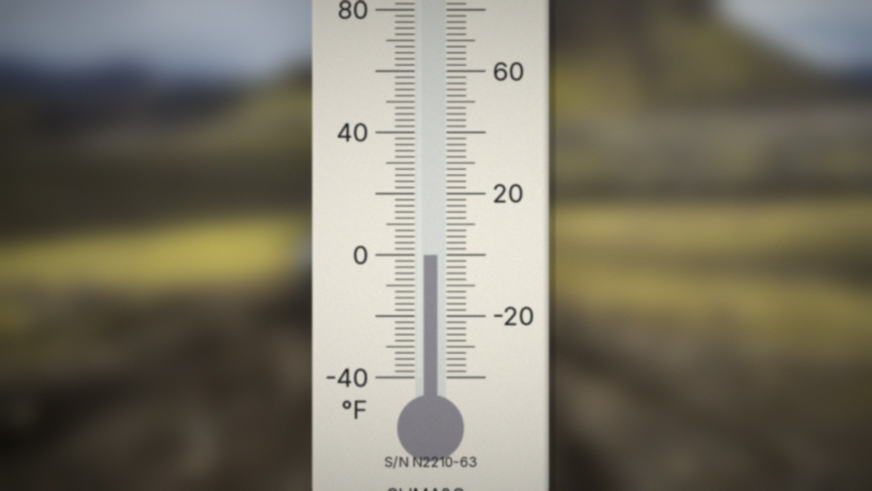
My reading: 0 °F
